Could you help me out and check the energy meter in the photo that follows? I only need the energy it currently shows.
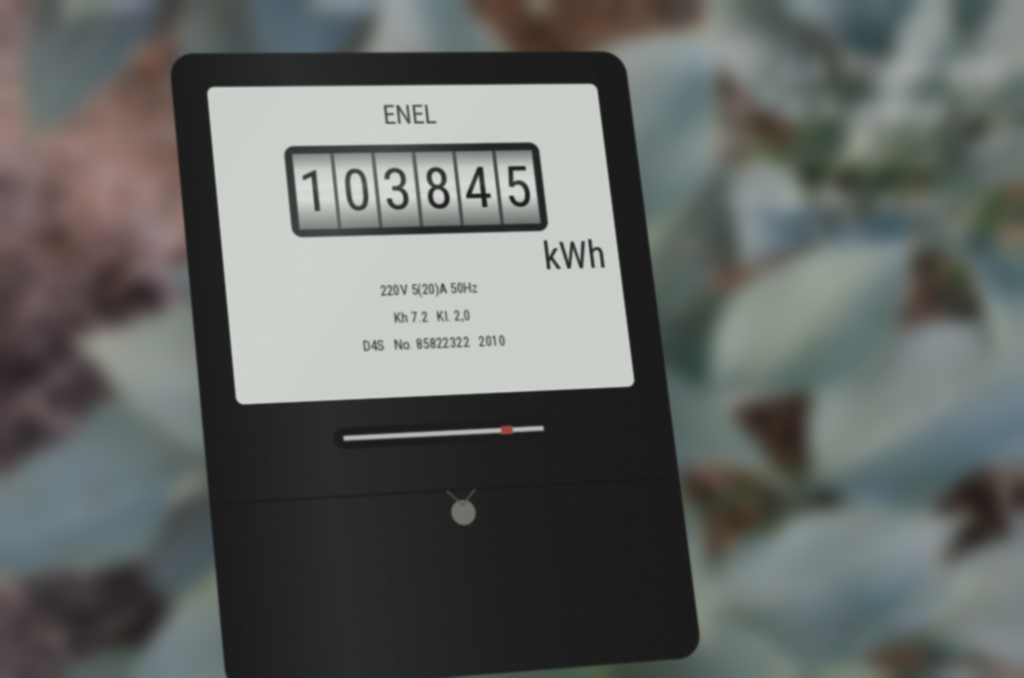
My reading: 103845 kWh
